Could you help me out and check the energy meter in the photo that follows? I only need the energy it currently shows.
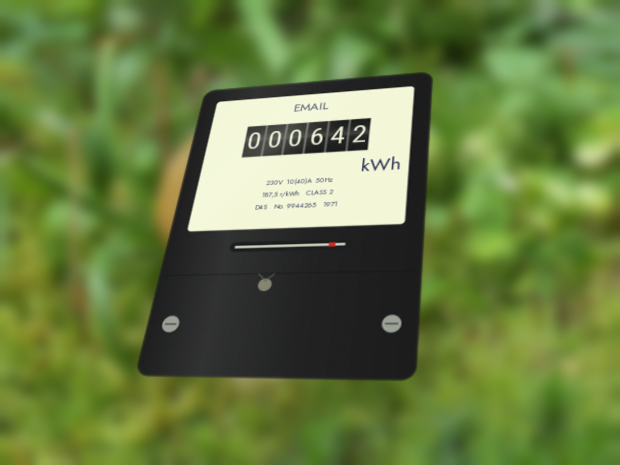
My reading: 642 kWh
